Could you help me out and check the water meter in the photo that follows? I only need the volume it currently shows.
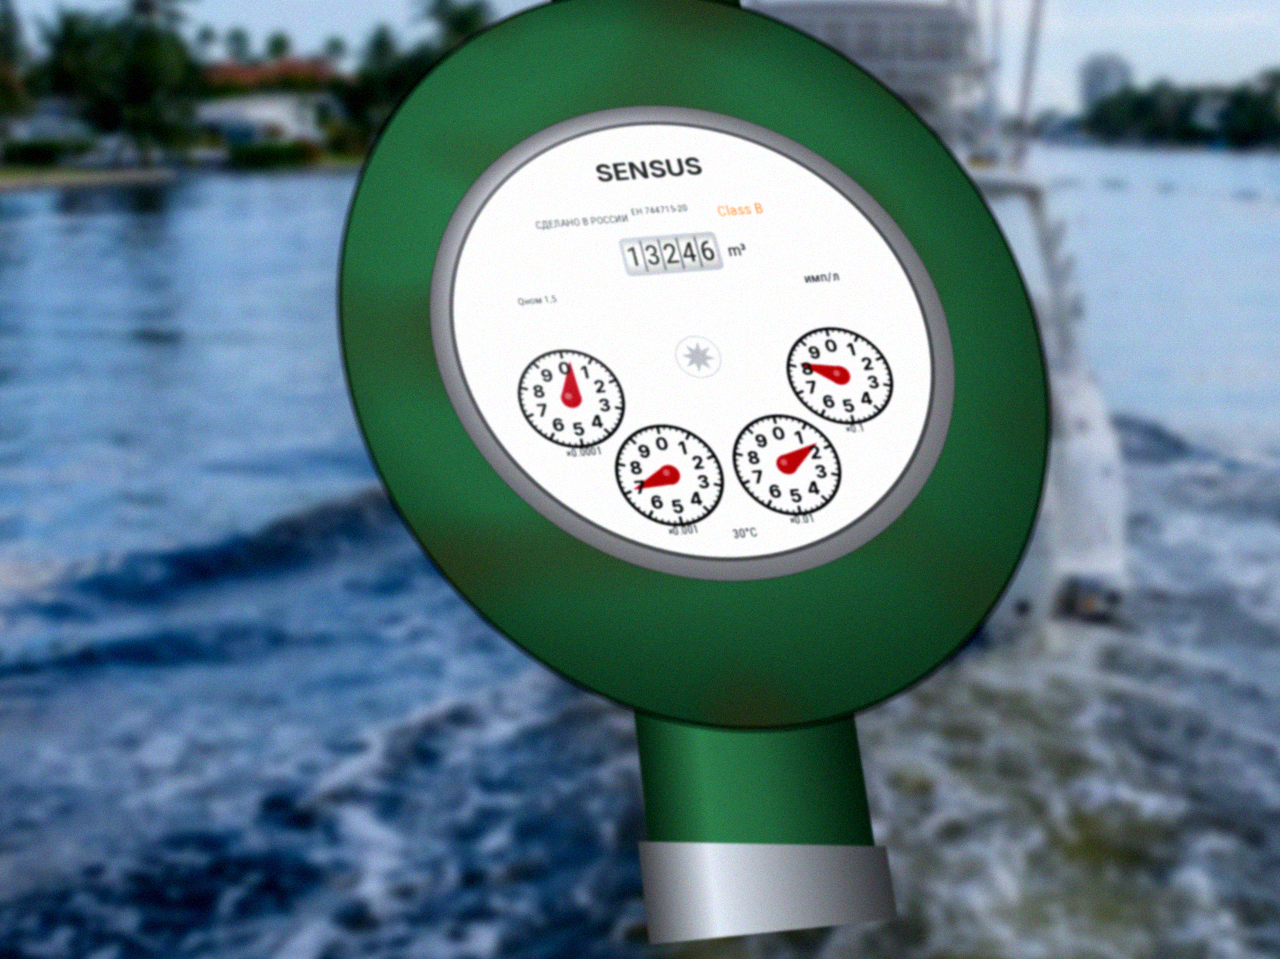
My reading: 13246.8170 m³
